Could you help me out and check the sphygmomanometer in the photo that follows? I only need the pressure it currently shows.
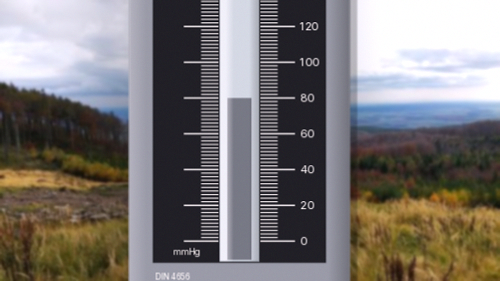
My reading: 80 mmHg
